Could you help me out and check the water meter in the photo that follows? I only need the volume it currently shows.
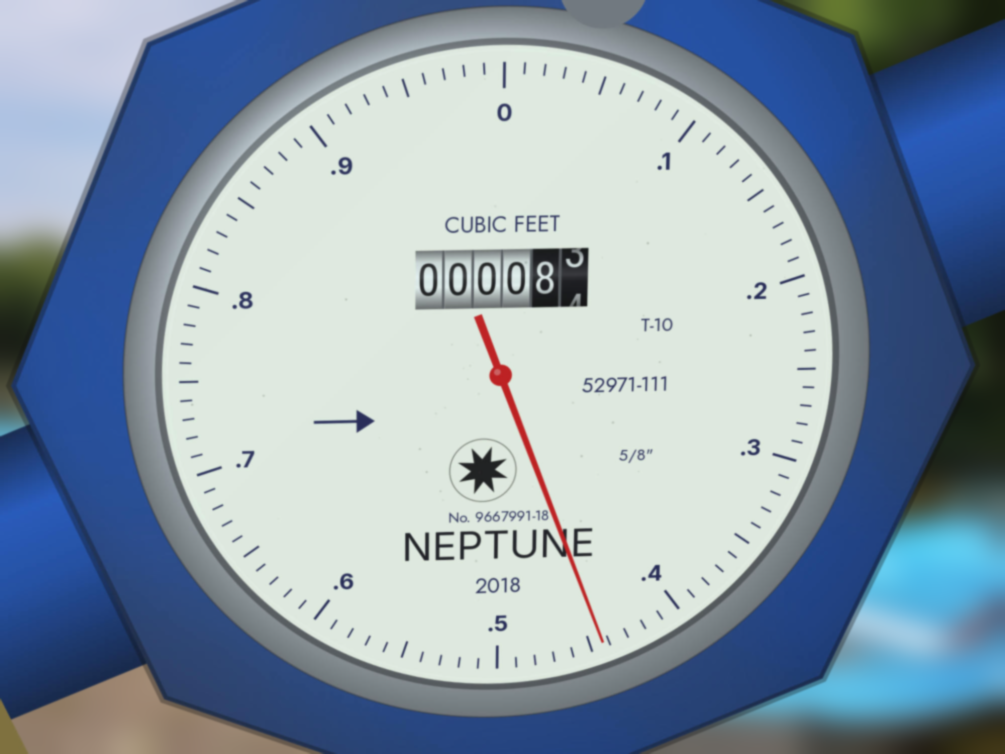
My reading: 83.44 ft³
